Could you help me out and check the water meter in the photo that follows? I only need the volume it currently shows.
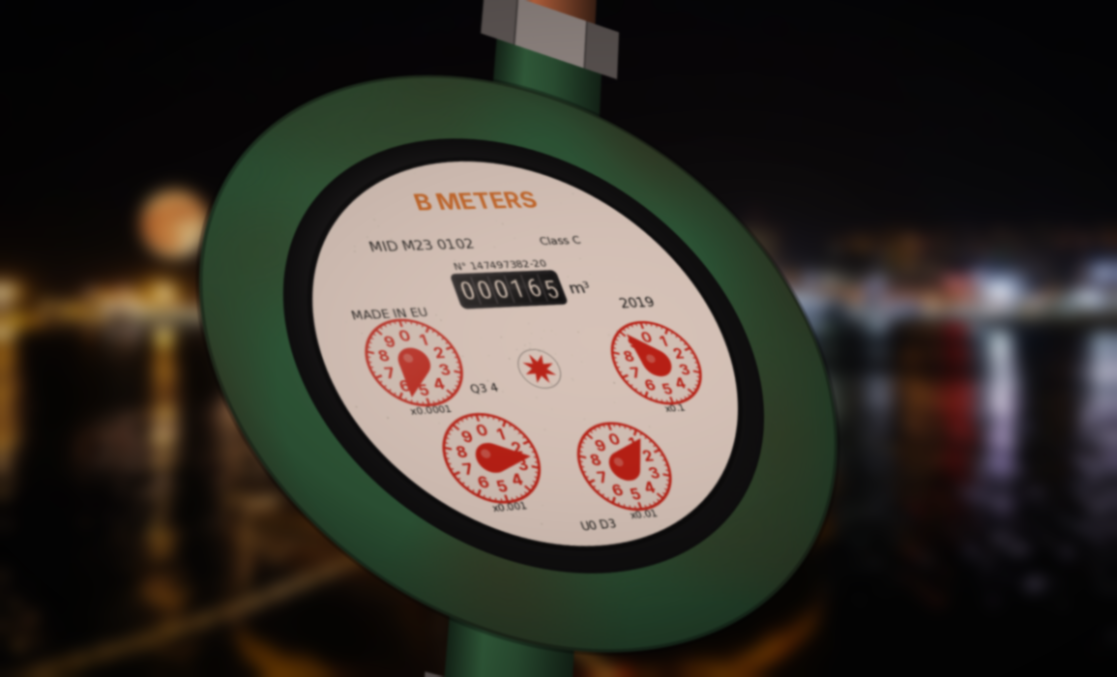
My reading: 164.9125 m³
